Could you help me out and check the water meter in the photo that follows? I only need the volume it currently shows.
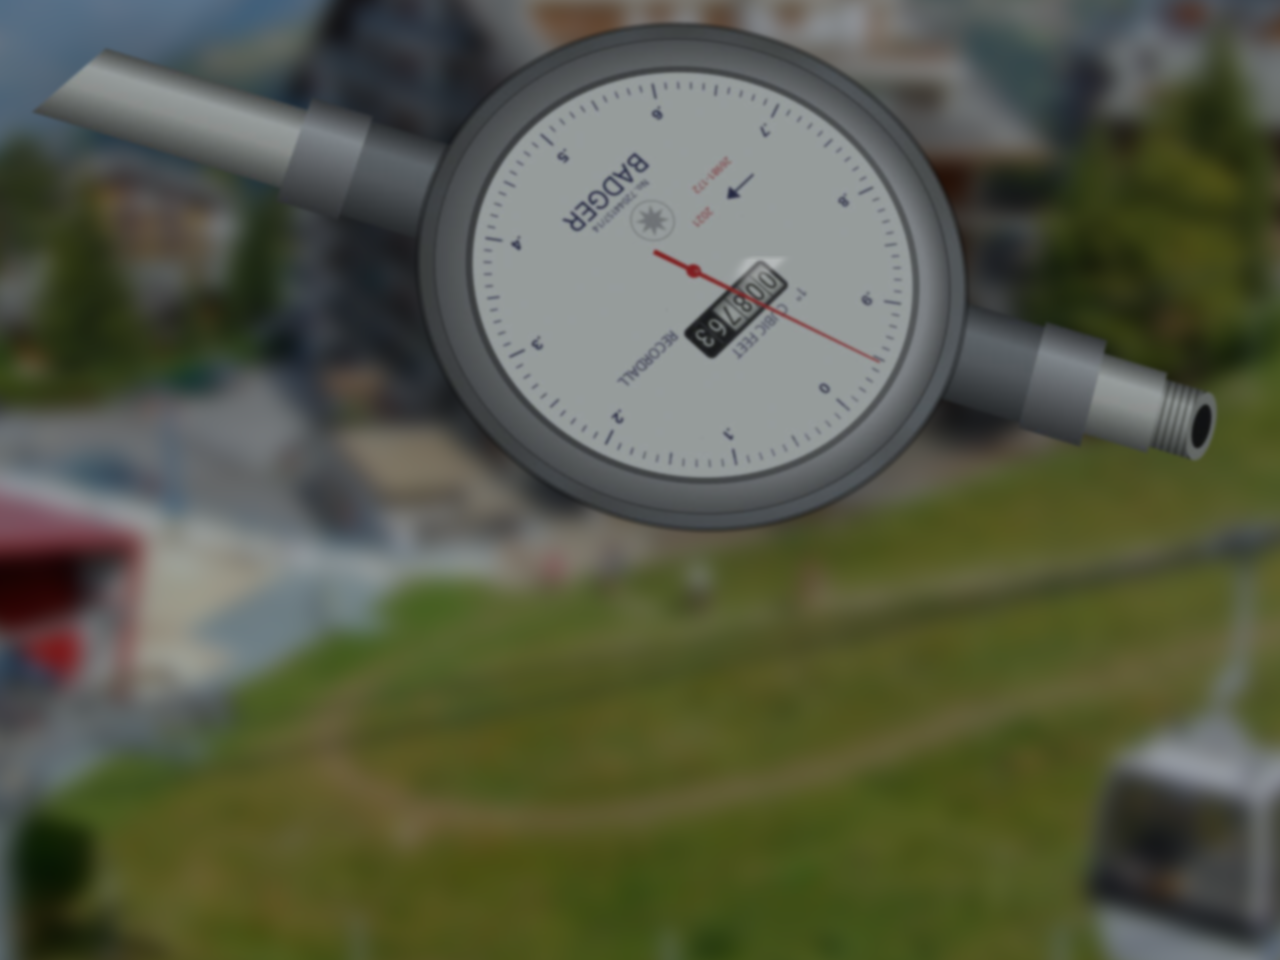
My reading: 8762.95 ft³
